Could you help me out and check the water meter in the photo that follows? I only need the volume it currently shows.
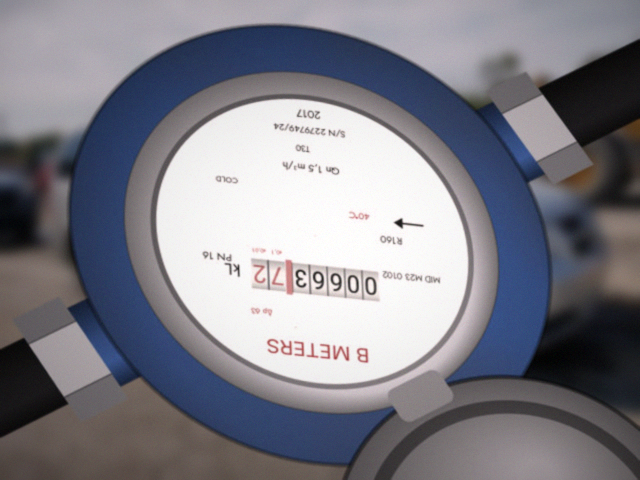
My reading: 663.72 kL
